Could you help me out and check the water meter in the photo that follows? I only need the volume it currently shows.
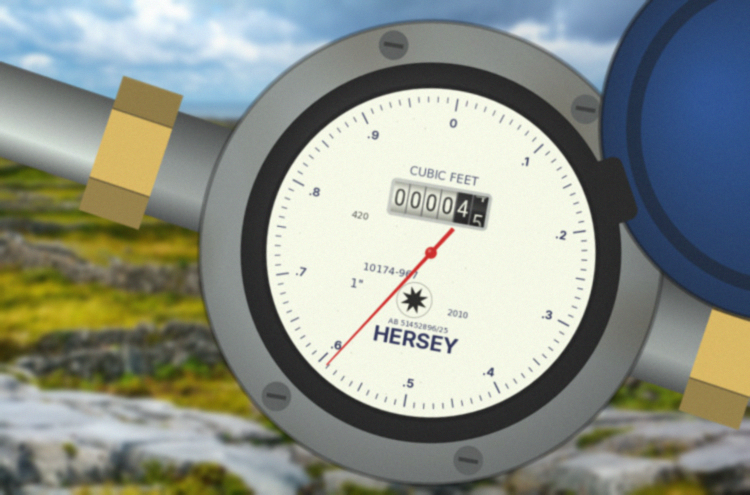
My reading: 44.59 ft³
